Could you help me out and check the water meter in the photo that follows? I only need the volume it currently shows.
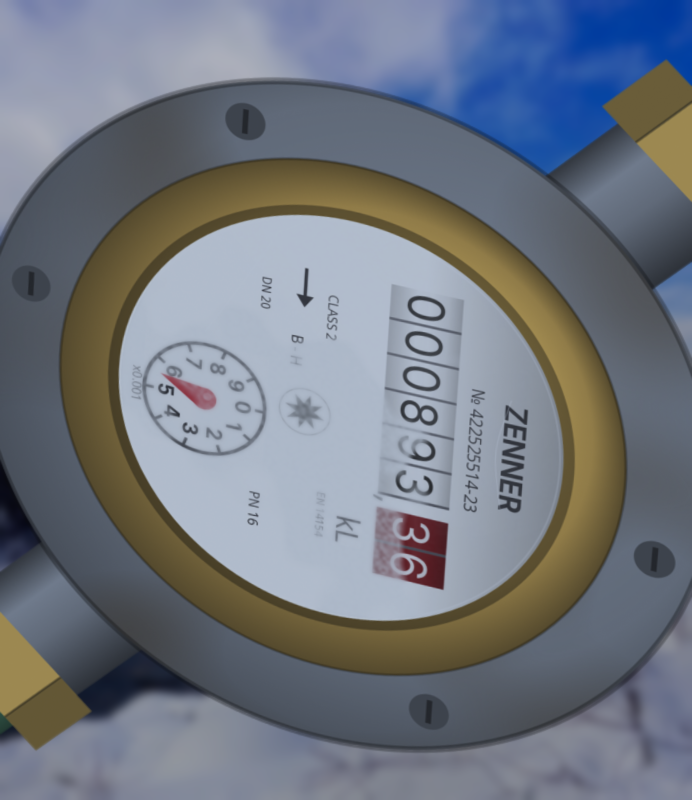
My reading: 893.365 kL
